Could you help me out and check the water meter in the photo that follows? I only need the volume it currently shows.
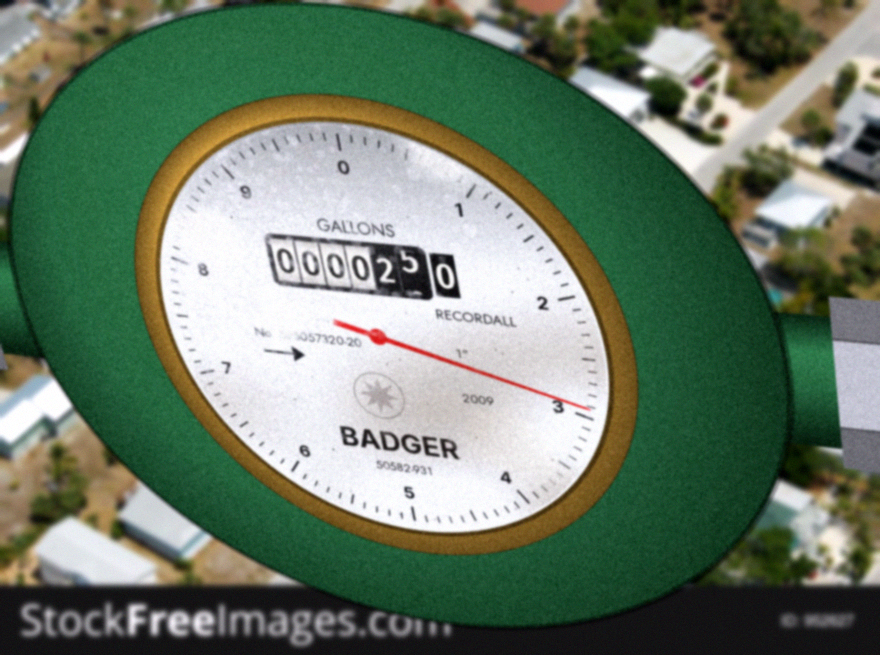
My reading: 252.9 gal
